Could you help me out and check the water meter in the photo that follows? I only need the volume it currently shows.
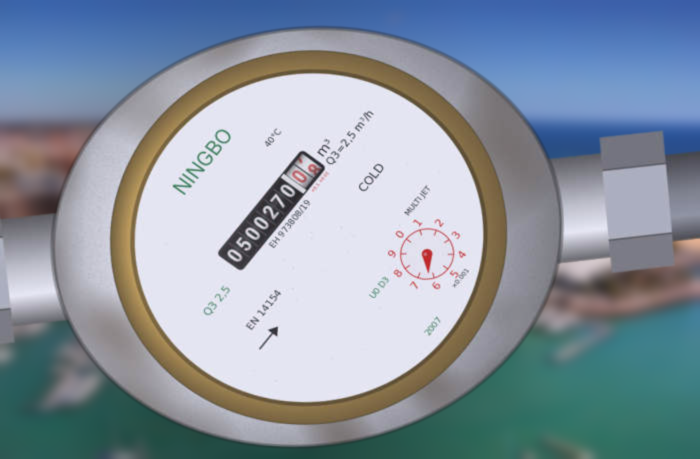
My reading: 500270.076 m³
